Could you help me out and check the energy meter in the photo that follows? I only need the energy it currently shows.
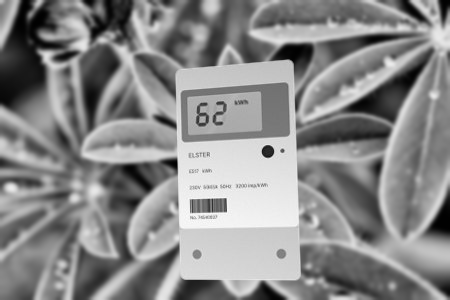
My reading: 62 kWh
